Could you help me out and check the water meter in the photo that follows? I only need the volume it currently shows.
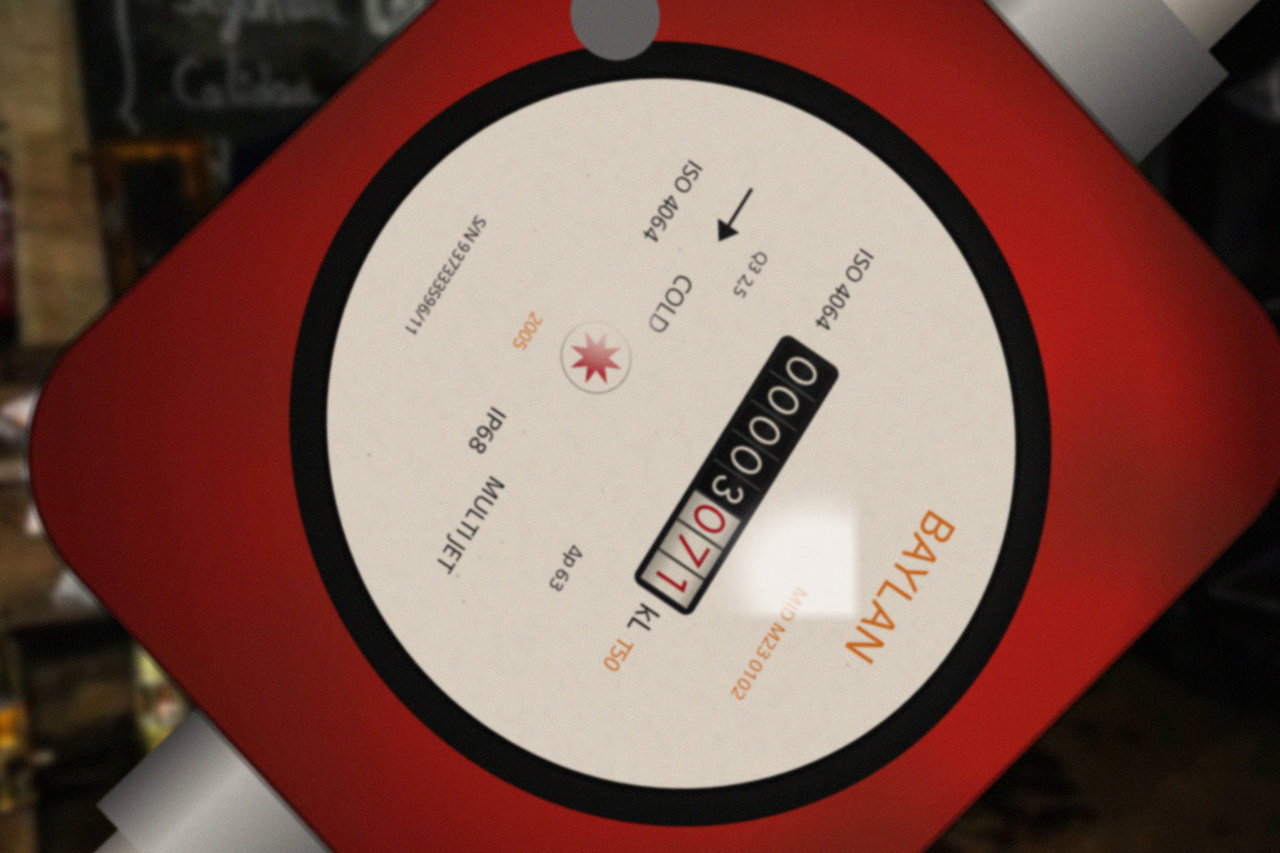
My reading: 3.071 kL
